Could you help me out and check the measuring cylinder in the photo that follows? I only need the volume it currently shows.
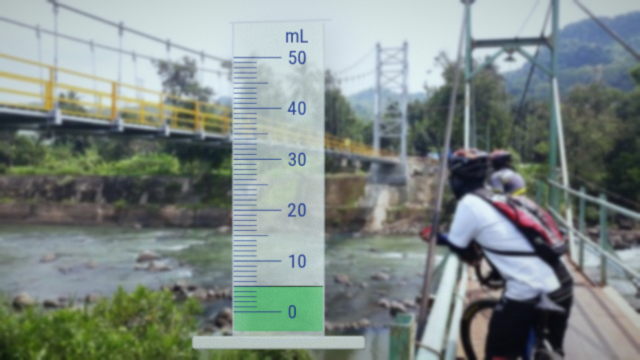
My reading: 5 mL
